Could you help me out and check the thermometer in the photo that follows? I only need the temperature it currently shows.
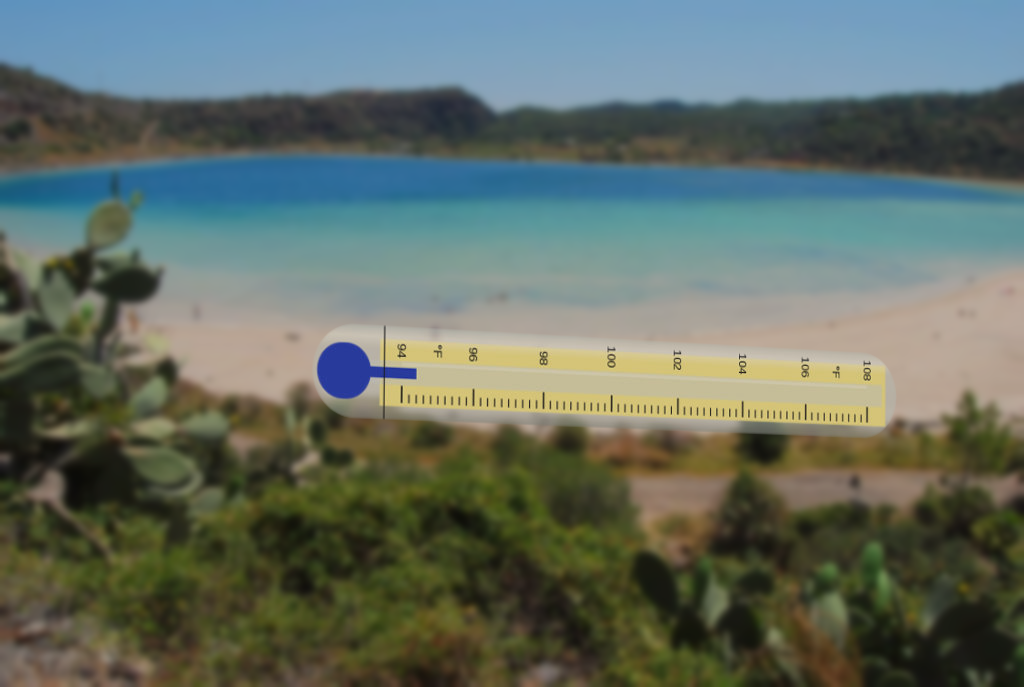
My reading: 94.4 °F
